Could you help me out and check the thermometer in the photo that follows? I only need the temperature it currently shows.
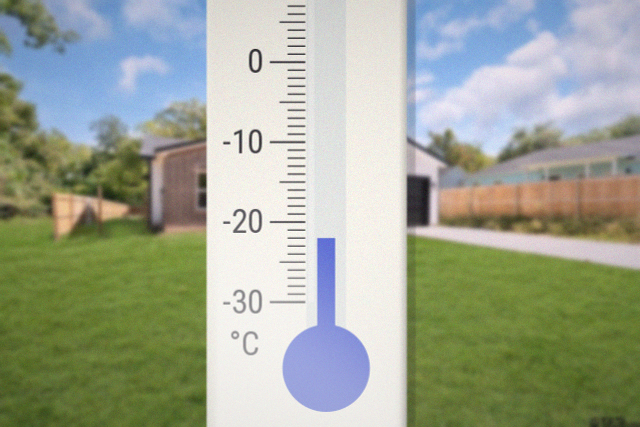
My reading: -22 °C
